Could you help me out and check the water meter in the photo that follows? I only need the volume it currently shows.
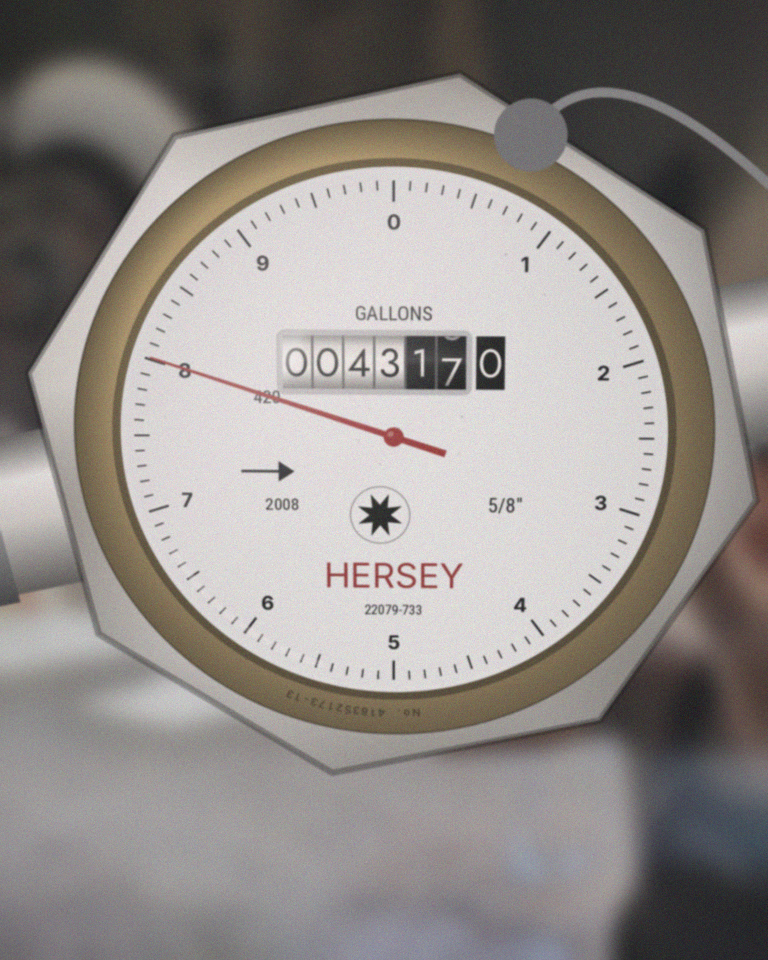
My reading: 43168.0 gal
